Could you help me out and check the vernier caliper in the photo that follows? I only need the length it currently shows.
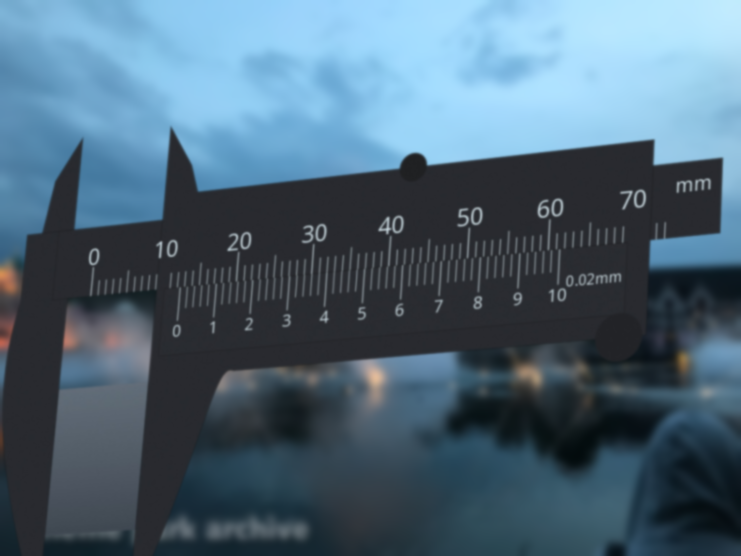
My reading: 12.4 mm
